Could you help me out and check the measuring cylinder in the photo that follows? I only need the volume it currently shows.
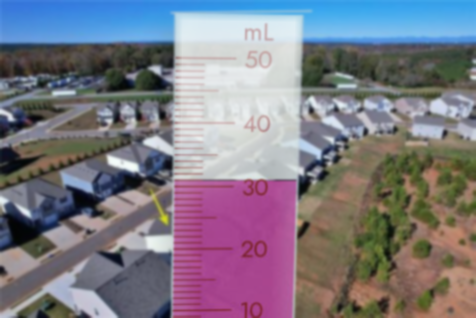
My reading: 31 mL
